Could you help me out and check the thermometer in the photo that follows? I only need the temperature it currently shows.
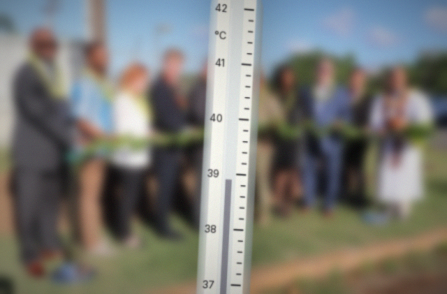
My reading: 38.9 °C
